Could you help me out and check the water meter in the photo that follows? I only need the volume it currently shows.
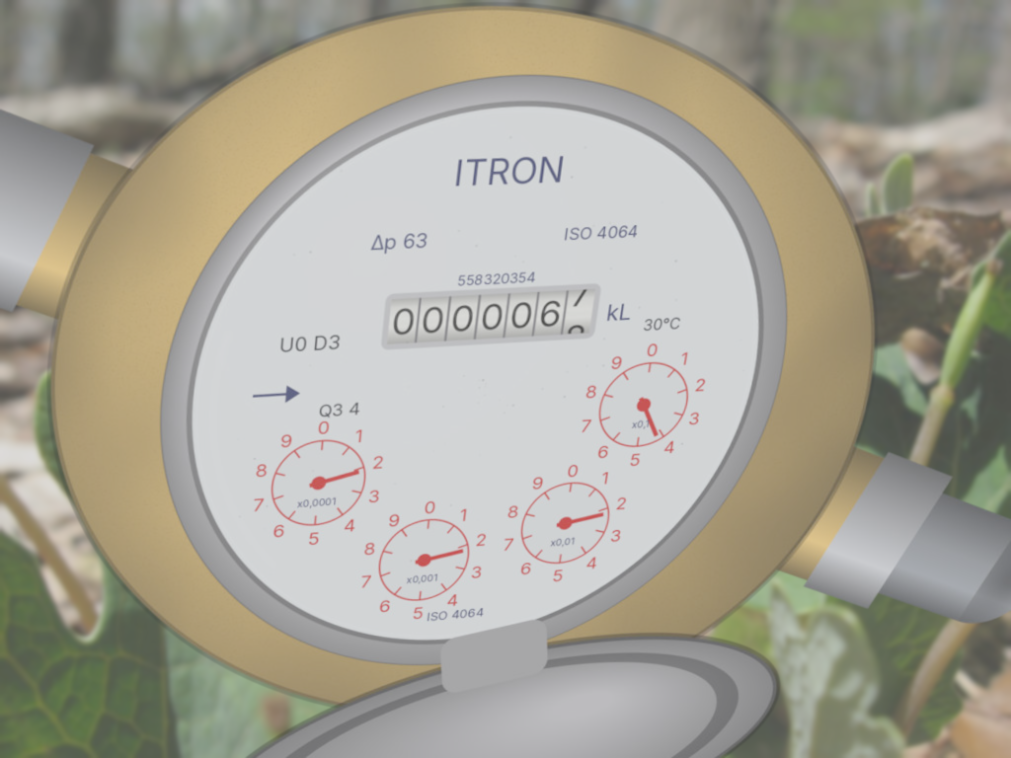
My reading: 67.4222 kL
